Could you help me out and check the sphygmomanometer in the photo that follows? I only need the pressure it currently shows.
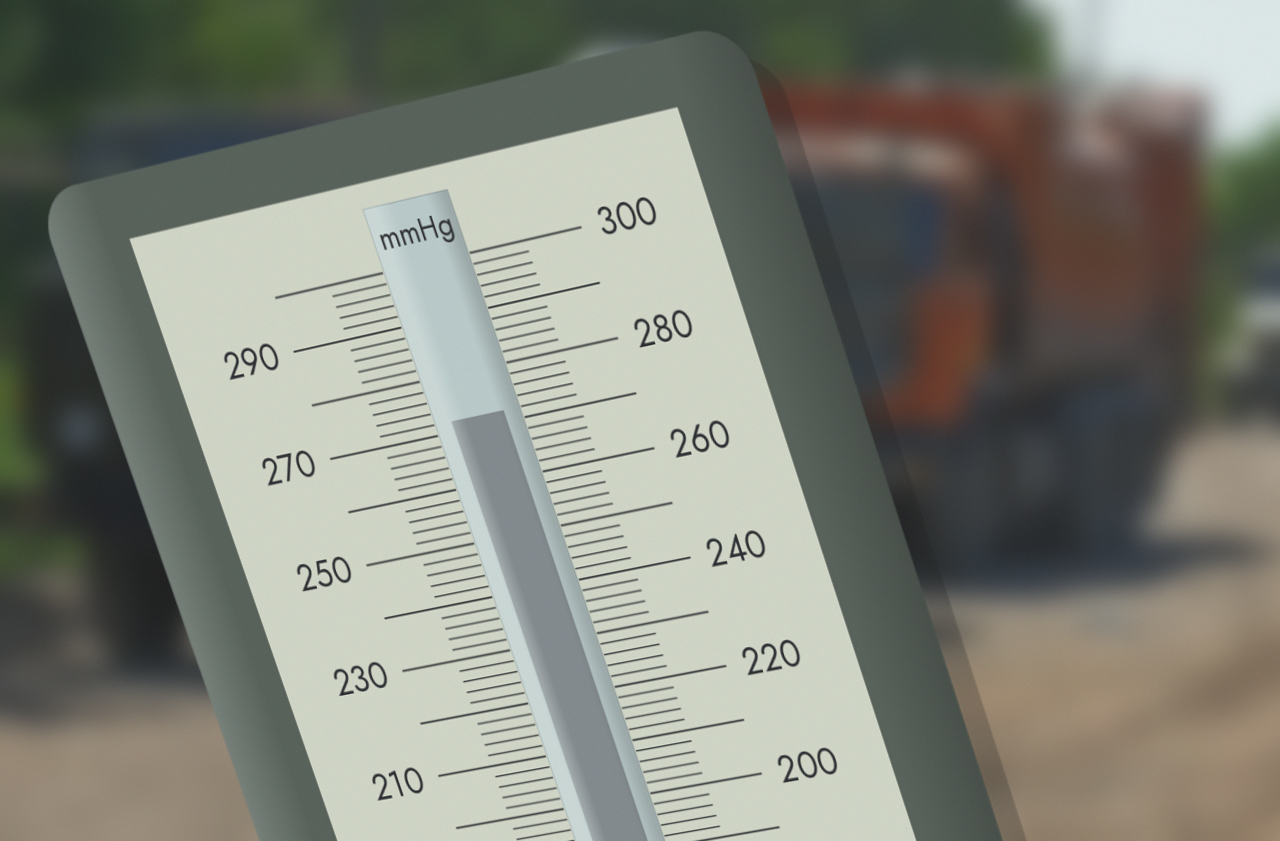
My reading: 272 mmHg
